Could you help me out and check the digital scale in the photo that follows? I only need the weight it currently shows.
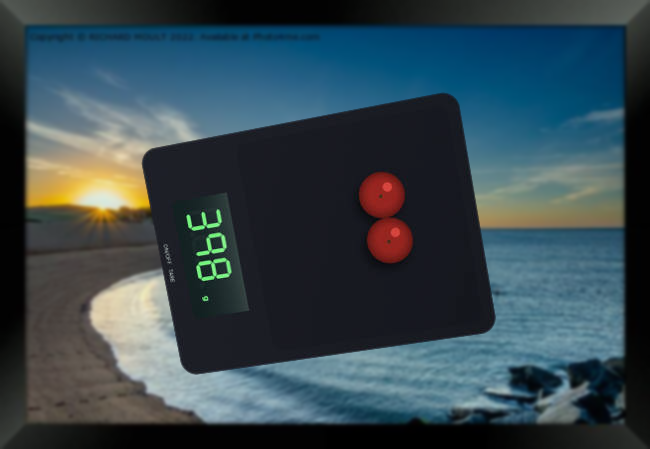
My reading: 398 g
